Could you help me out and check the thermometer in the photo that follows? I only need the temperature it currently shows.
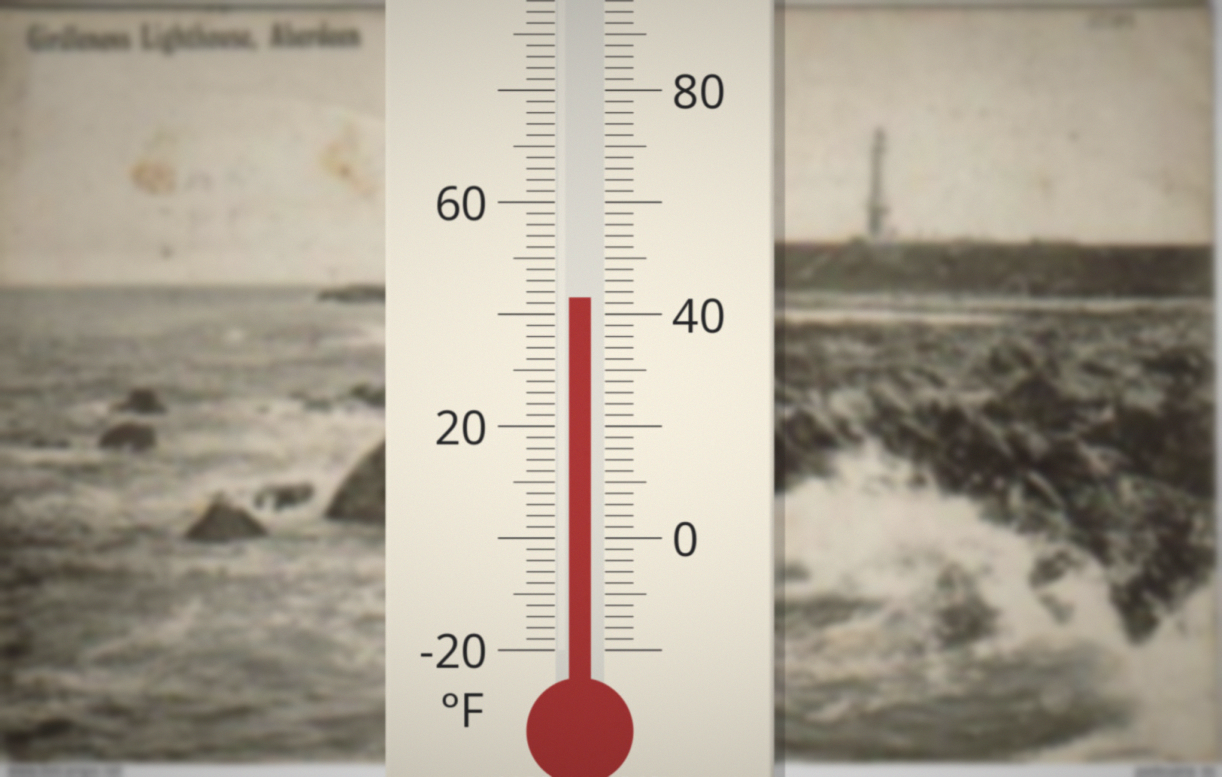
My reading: 43 °F
